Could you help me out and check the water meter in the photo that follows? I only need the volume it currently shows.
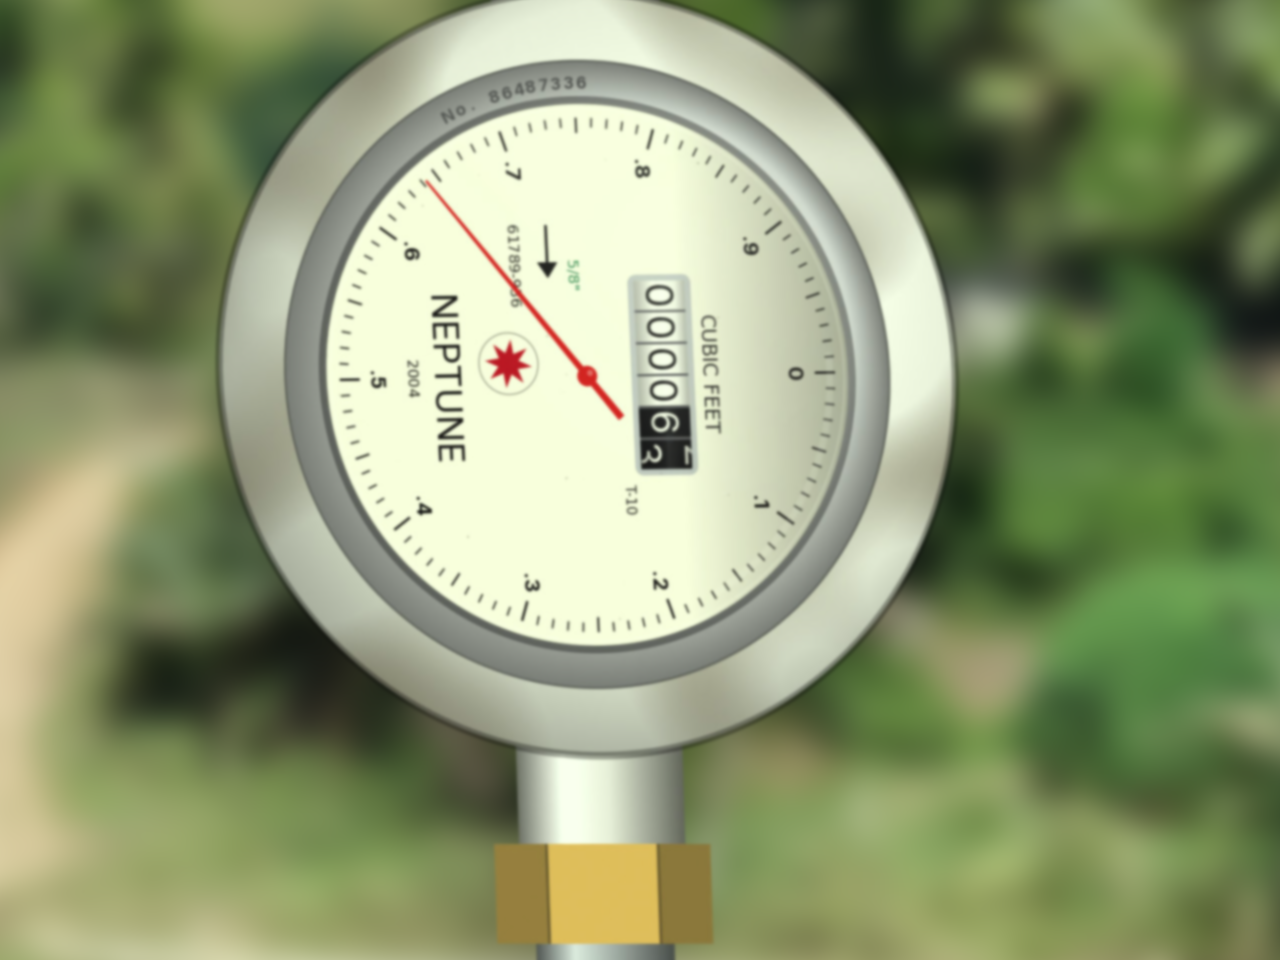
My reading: 62.64 ft³
